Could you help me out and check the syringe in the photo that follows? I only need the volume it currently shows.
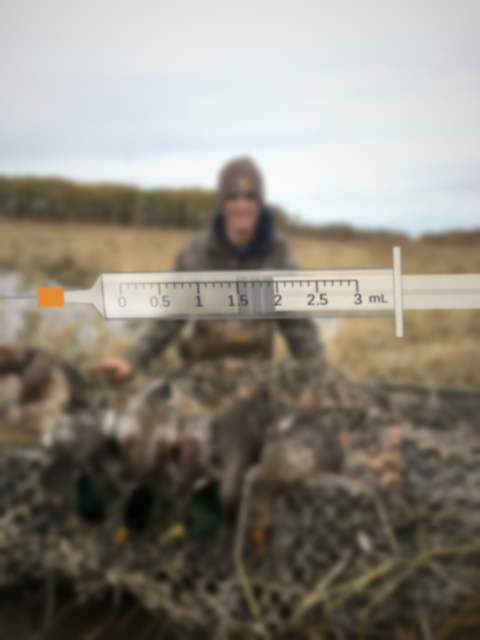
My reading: 1.5 mL
